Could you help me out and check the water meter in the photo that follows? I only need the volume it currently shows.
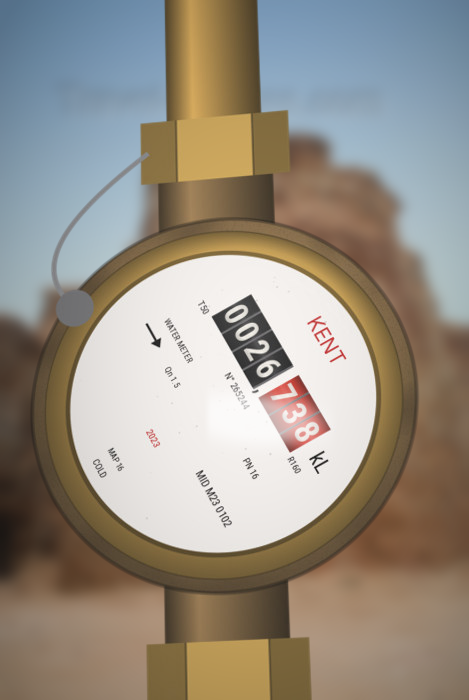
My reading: 26.738 kL
